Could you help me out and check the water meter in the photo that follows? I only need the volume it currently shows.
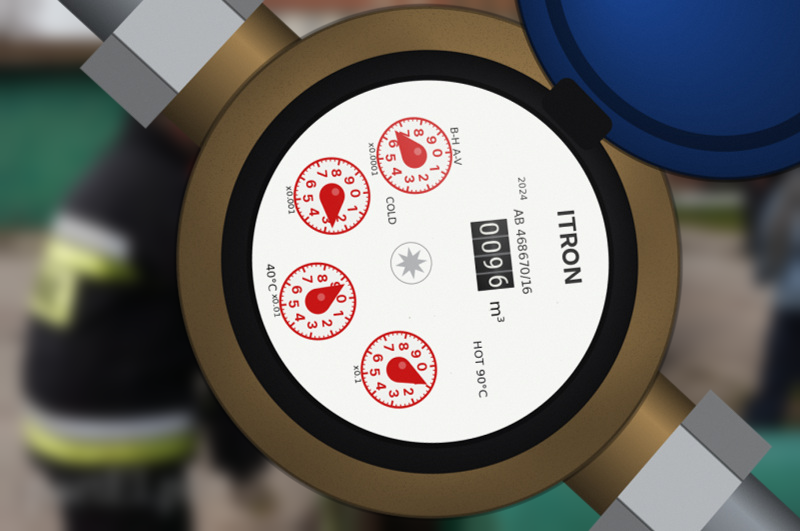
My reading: 96.0926 m³
